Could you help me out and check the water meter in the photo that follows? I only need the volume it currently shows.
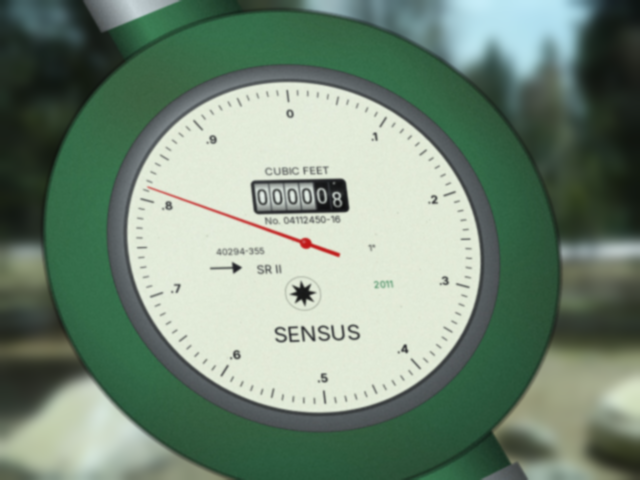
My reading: 7.81 ft³
